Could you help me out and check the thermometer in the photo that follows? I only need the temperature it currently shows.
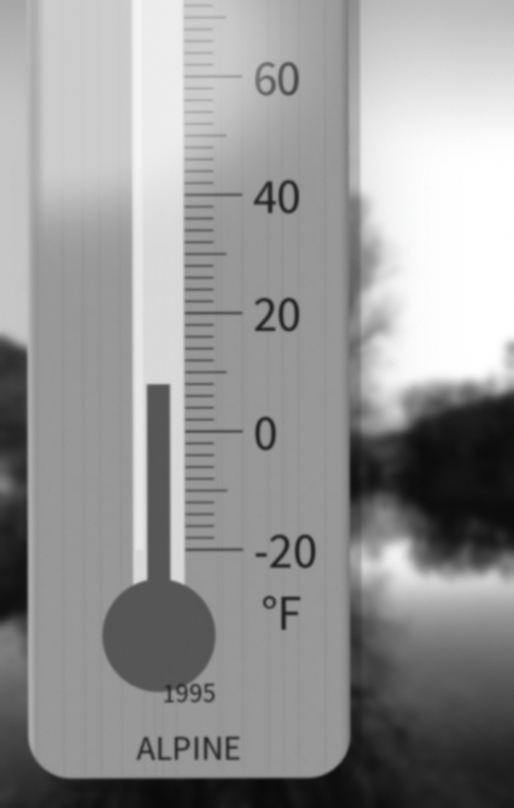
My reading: 8 °F
